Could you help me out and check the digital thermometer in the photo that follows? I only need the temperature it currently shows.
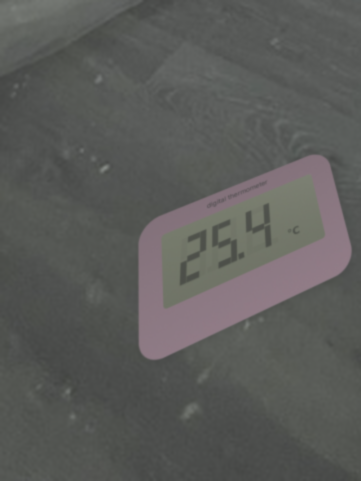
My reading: 25.4 °C
